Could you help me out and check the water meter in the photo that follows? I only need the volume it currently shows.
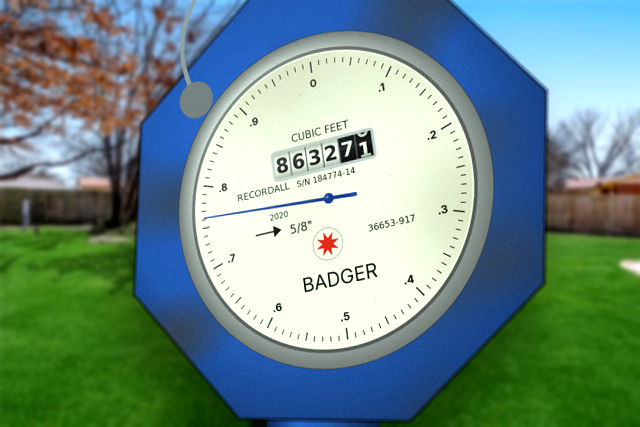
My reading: 863270.76 ft³
